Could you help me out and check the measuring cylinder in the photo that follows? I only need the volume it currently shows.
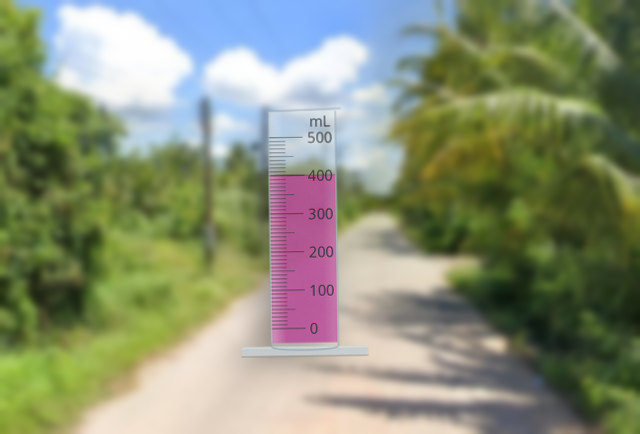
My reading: 400 mL
